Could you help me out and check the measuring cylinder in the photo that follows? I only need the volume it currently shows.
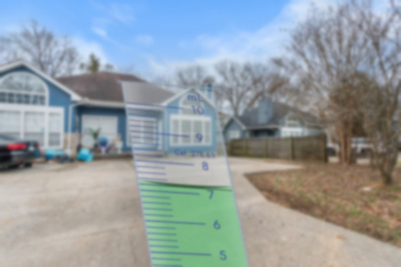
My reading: 7.2 mL
